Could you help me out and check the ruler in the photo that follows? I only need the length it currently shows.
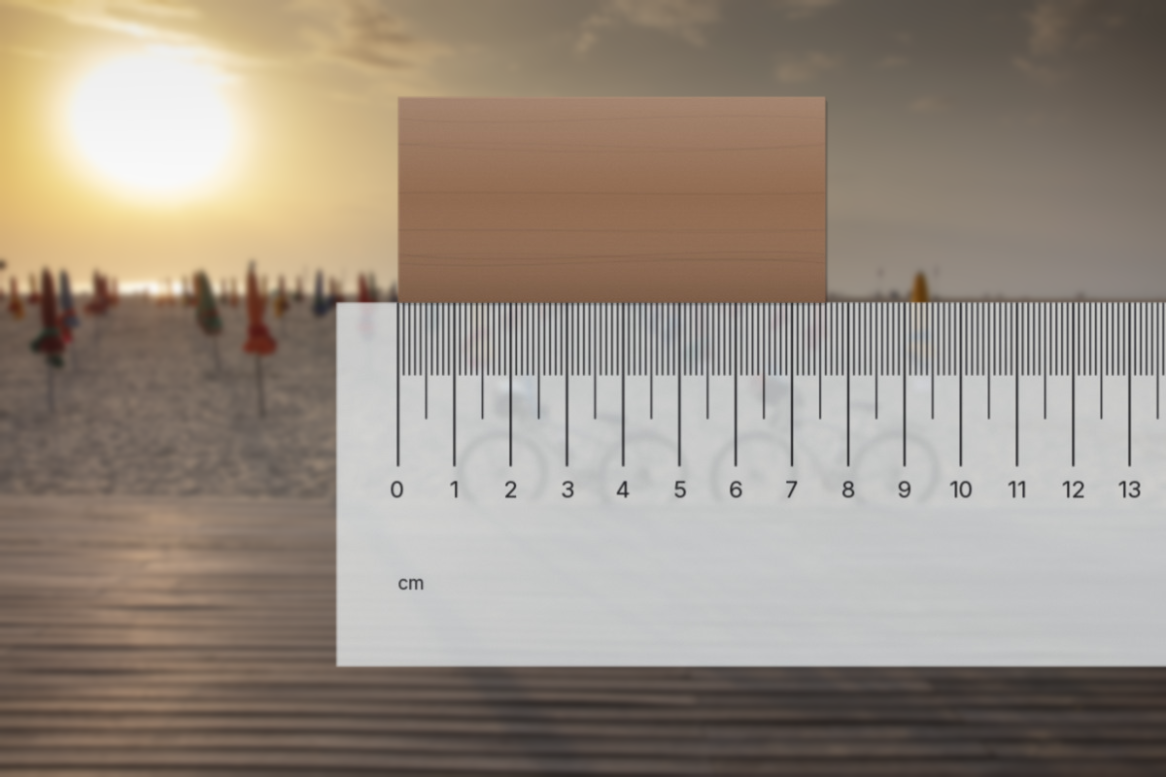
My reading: 7.6 cm
